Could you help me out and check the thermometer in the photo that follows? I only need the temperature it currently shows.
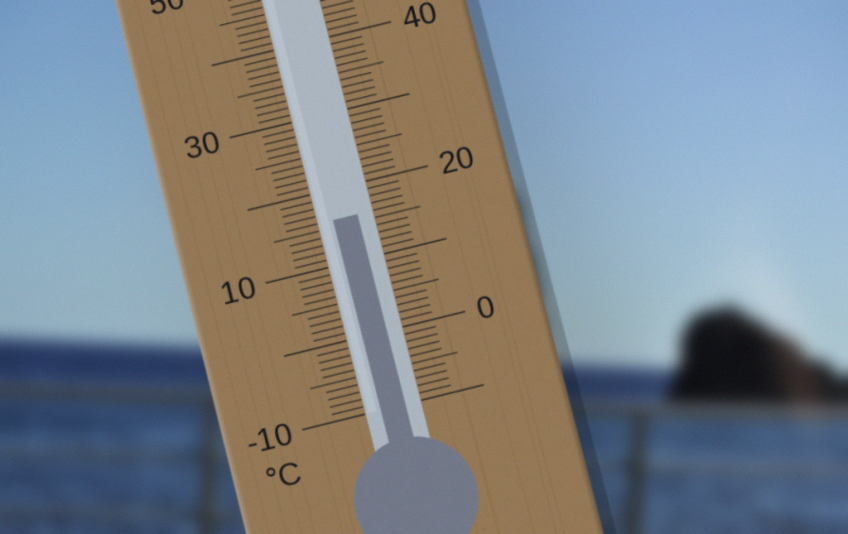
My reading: 16 °C
